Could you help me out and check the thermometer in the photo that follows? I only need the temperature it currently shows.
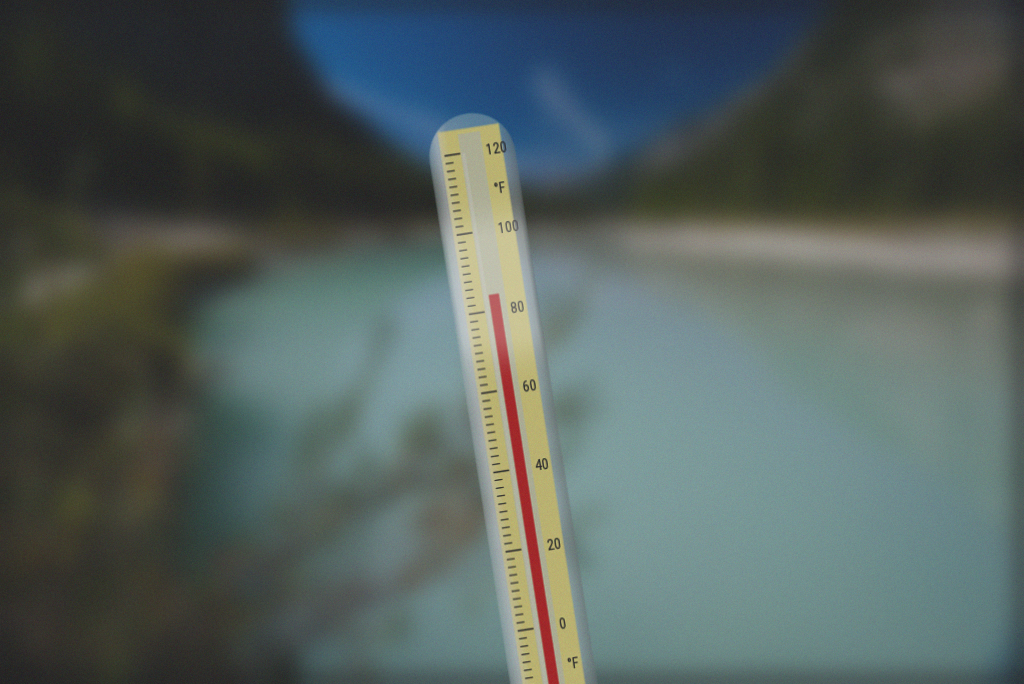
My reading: 84 °F
